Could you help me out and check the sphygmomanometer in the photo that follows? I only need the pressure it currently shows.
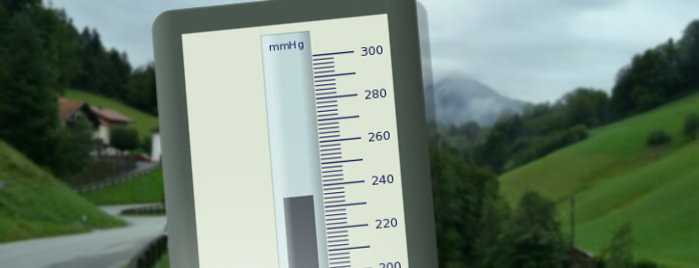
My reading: 236 mmHg
